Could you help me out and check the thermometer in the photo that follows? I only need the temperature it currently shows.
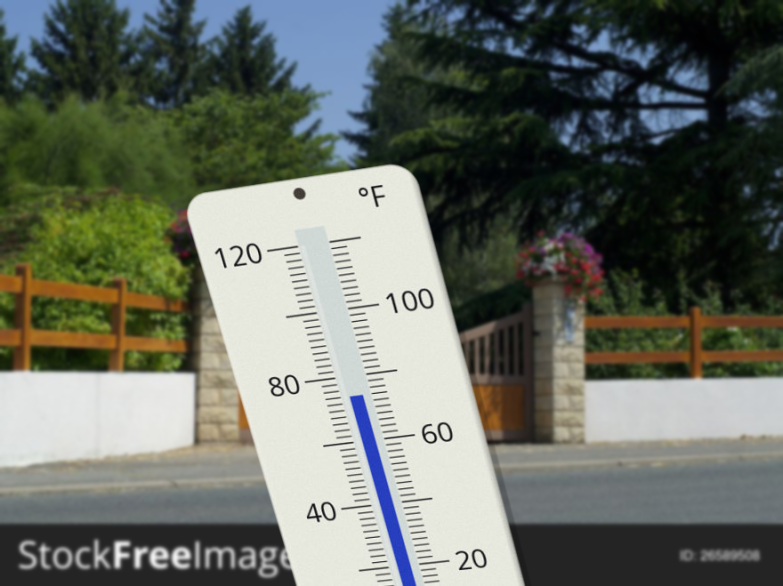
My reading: 74 °F
